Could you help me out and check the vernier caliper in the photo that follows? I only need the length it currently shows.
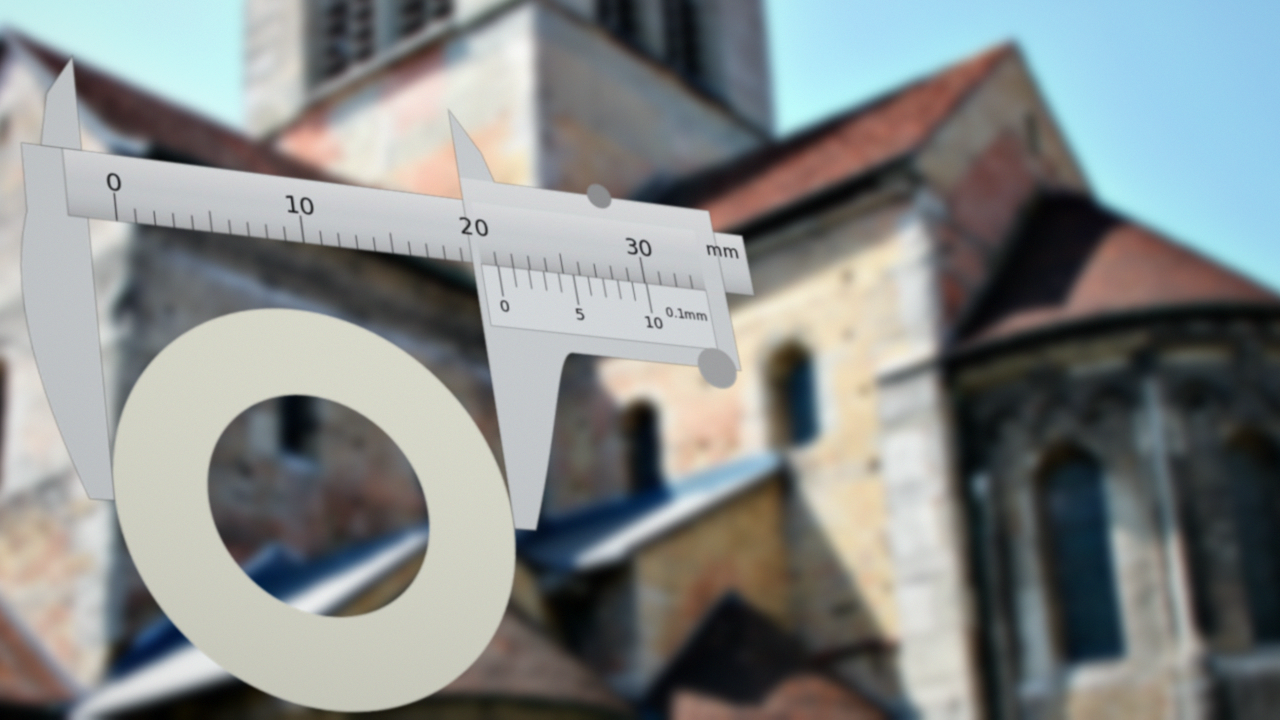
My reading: 21.1 mm
